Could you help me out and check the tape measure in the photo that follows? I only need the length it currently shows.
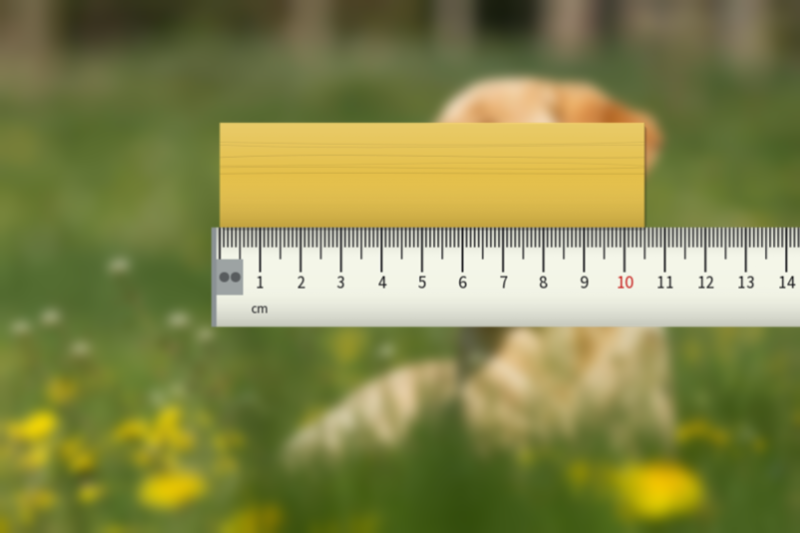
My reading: 10.5 cm
